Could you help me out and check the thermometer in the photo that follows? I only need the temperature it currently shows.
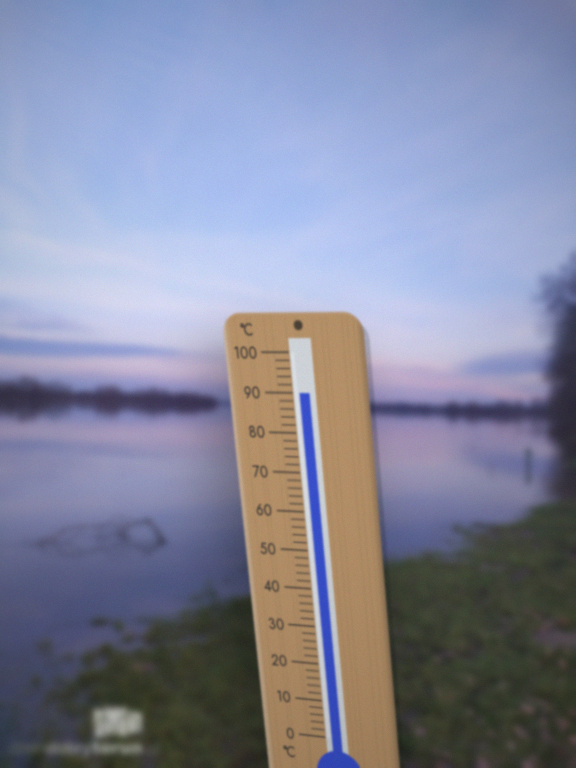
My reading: 90 °C
